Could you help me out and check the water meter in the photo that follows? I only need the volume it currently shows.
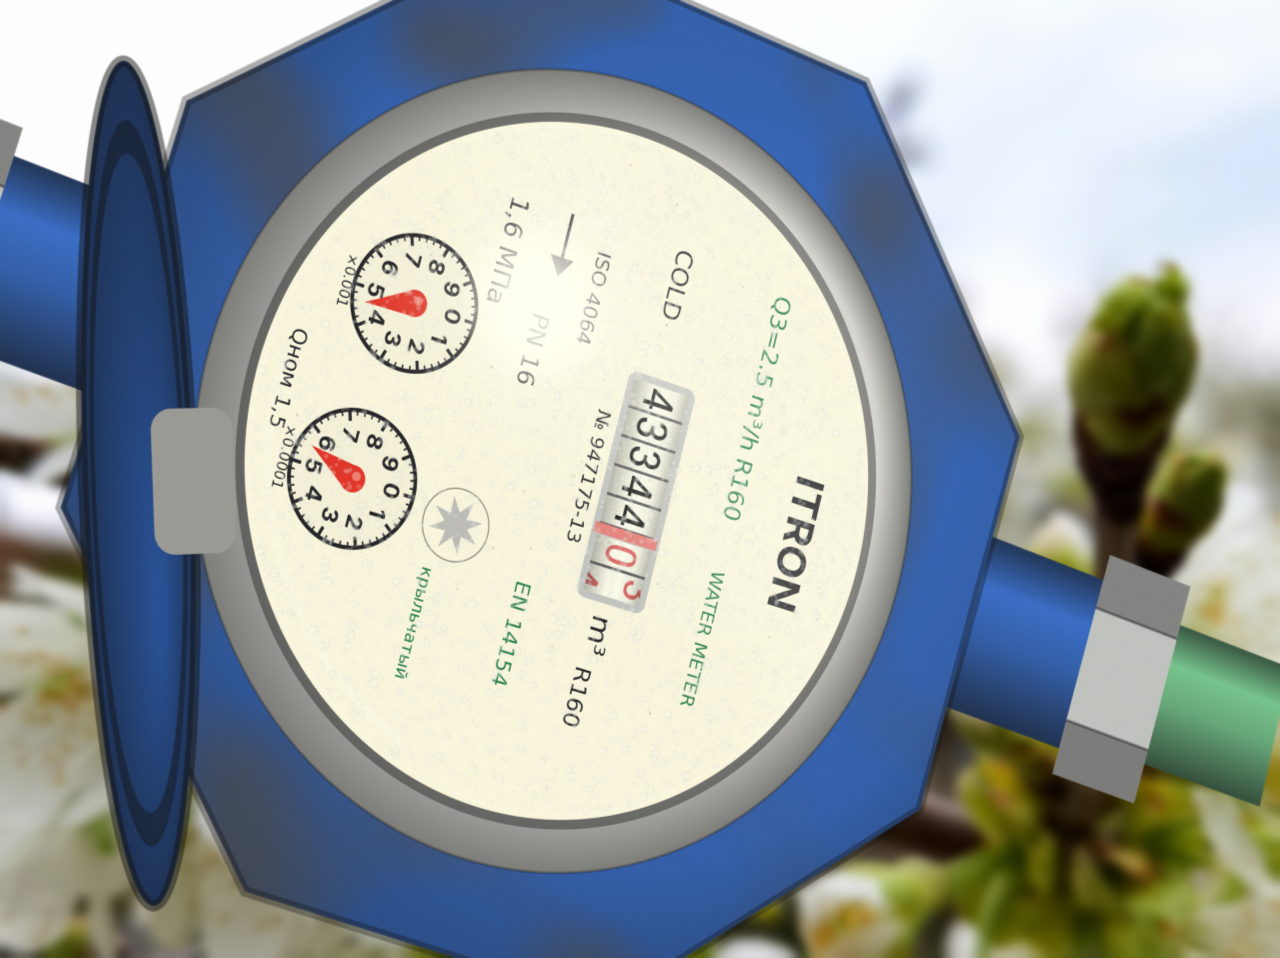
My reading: 43344.0345 m³
